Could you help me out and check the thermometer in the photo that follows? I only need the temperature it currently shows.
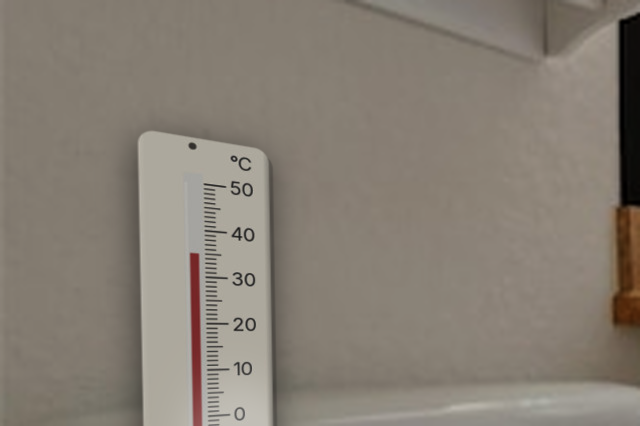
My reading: 35 °C
